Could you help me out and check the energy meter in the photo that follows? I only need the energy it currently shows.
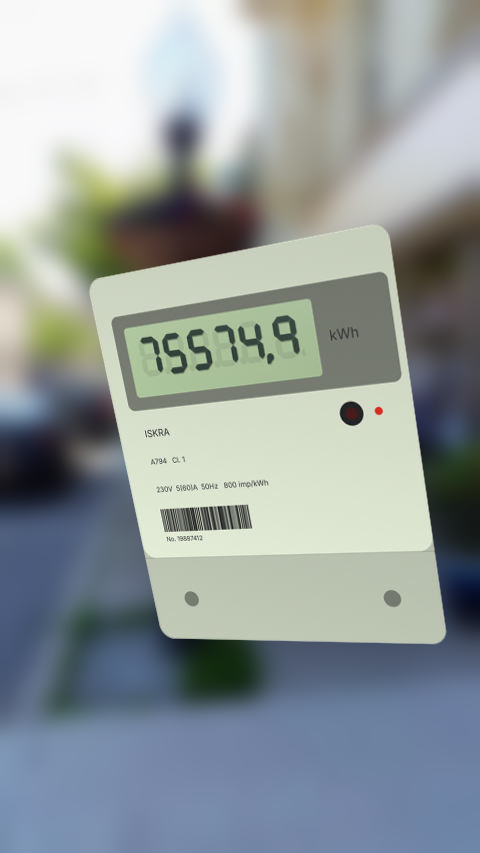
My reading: 75574.9 kWh
